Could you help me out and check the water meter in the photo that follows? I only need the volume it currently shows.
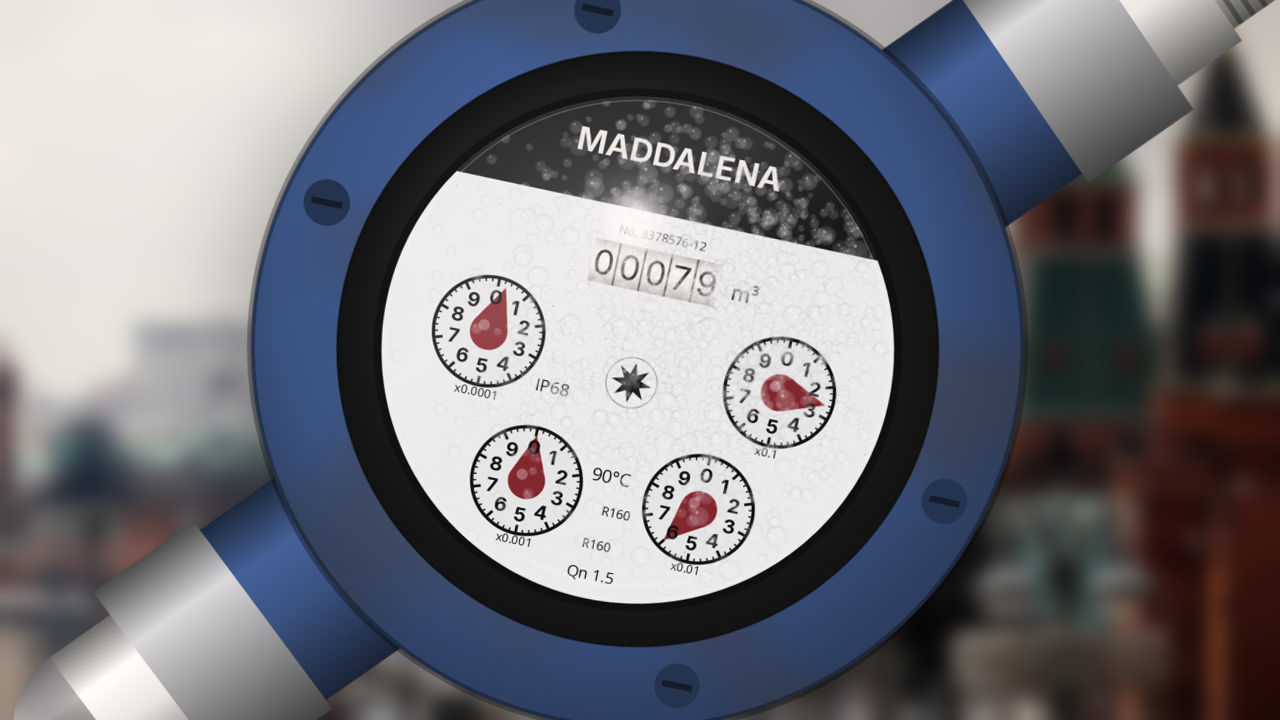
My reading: 79.2600 m³
